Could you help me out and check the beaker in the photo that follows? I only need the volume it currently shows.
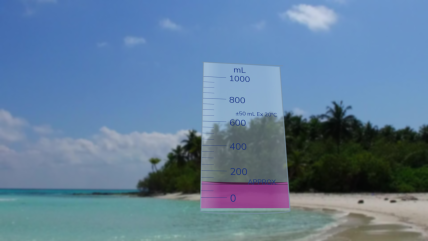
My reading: 100 mL
